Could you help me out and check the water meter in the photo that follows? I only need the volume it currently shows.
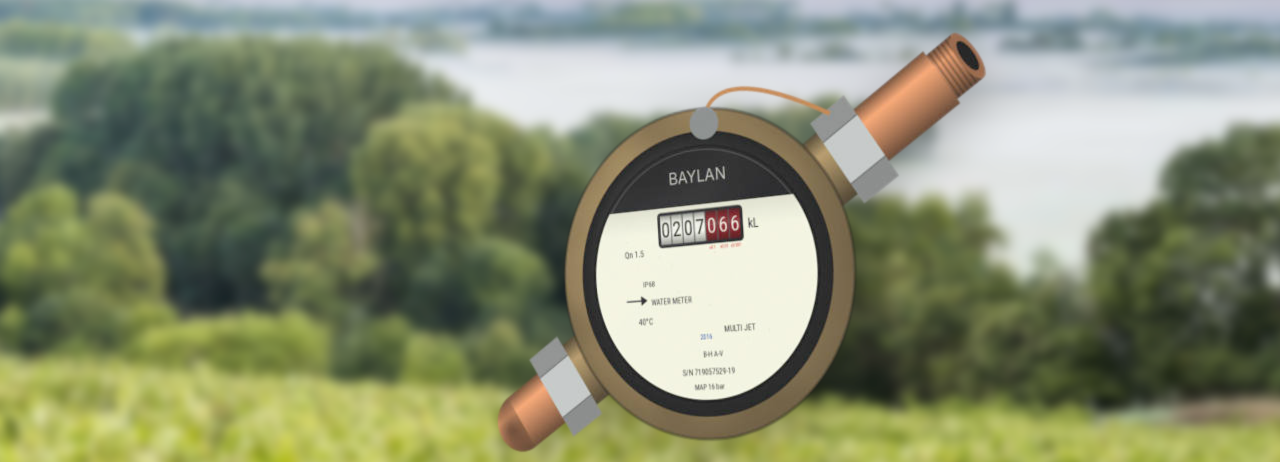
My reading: 207.066 kL
